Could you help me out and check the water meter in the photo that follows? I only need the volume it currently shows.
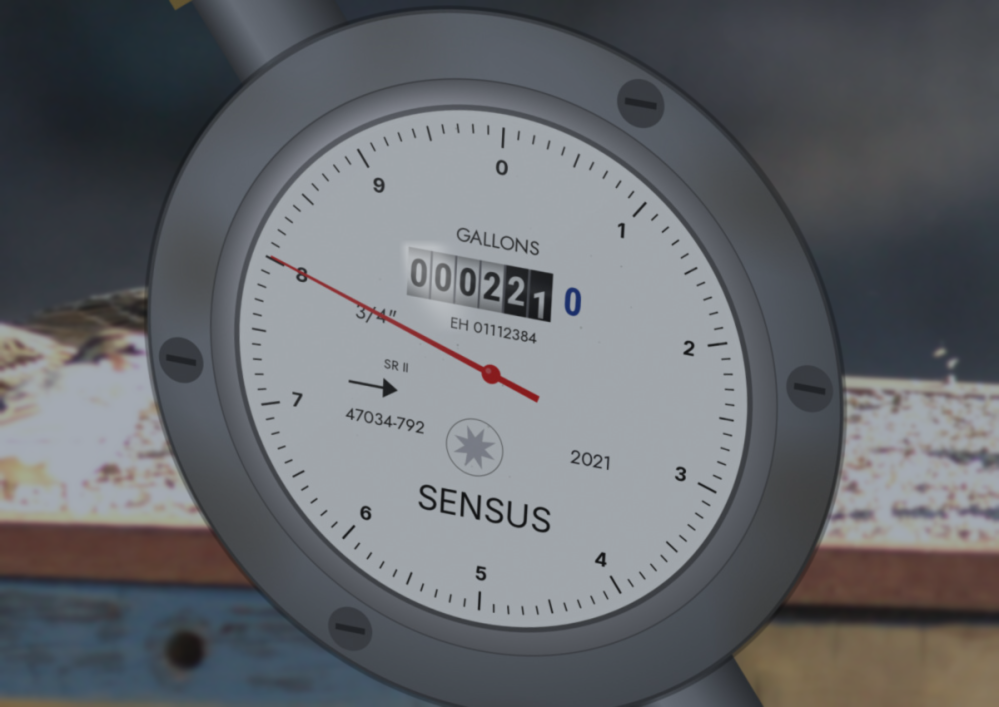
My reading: 2208.0 gal
